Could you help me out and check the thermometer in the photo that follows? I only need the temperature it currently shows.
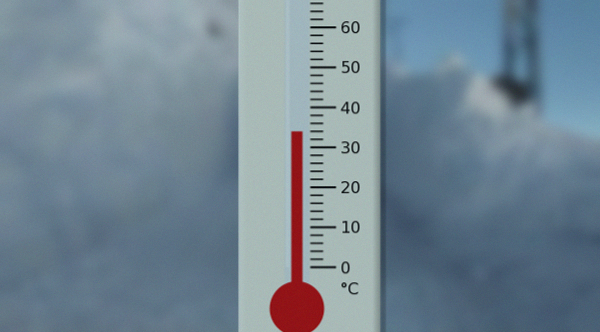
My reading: 34 °C
